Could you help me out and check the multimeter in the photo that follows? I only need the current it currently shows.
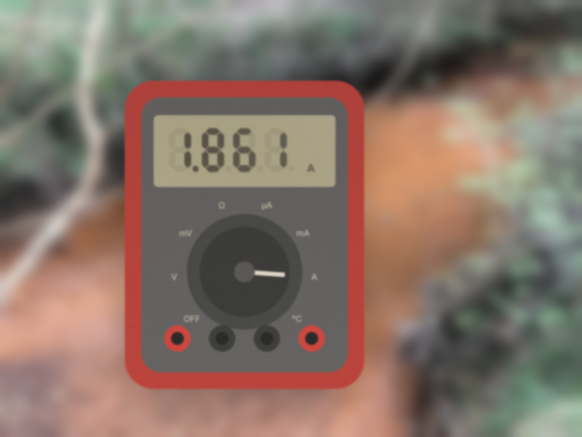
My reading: 1.861 A
